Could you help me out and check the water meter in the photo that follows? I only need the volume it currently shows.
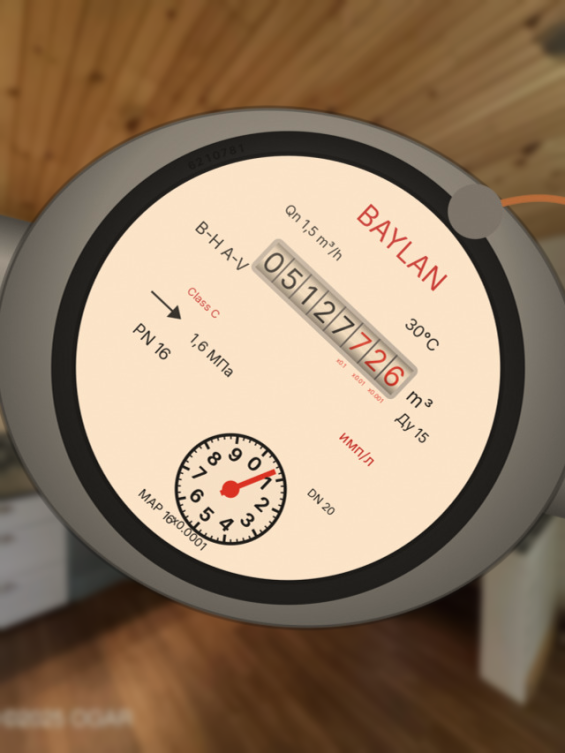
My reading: 5127.7260 m³
